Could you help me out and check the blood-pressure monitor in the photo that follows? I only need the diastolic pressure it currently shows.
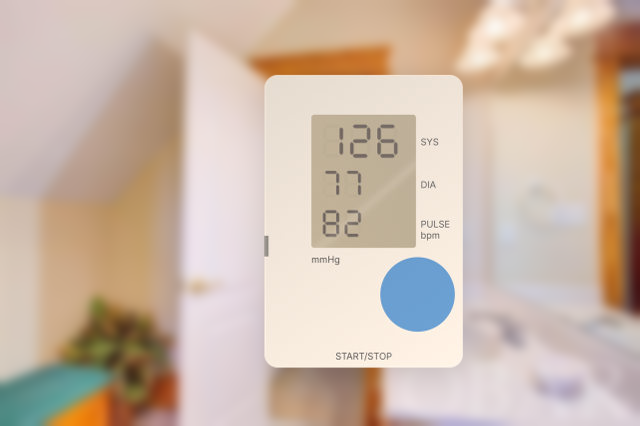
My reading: 77 mmHg
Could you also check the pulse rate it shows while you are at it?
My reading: 82 bpm
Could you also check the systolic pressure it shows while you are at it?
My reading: 126 mmHg
